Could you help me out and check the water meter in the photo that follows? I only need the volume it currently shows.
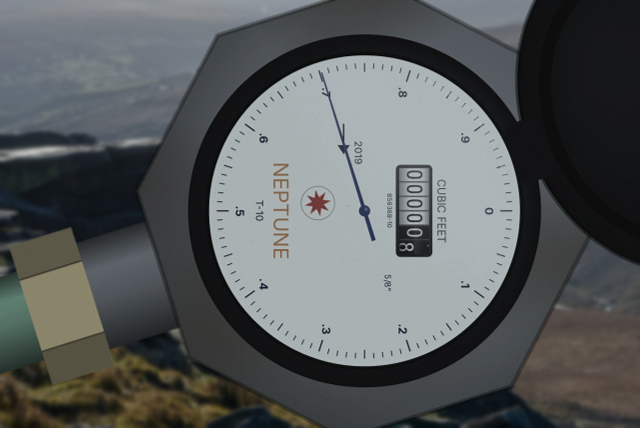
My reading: 7.70 ft³
